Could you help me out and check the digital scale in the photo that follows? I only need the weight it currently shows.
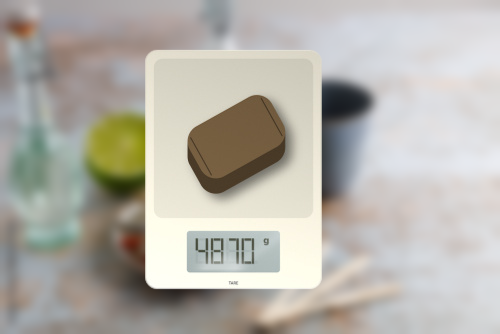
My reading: 4870 g
